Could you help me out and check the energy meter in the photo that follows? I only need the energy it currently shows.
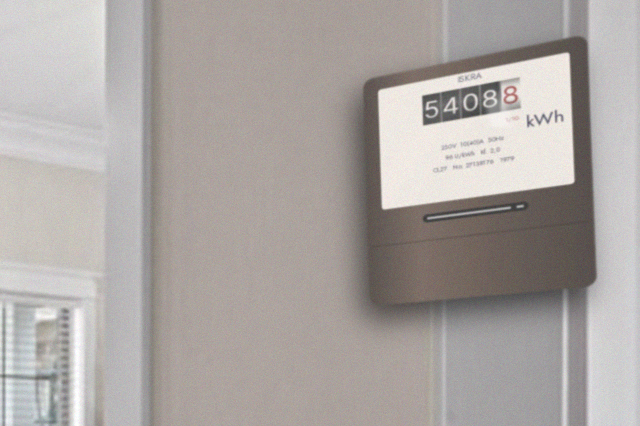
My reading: 5408.8 kWh
